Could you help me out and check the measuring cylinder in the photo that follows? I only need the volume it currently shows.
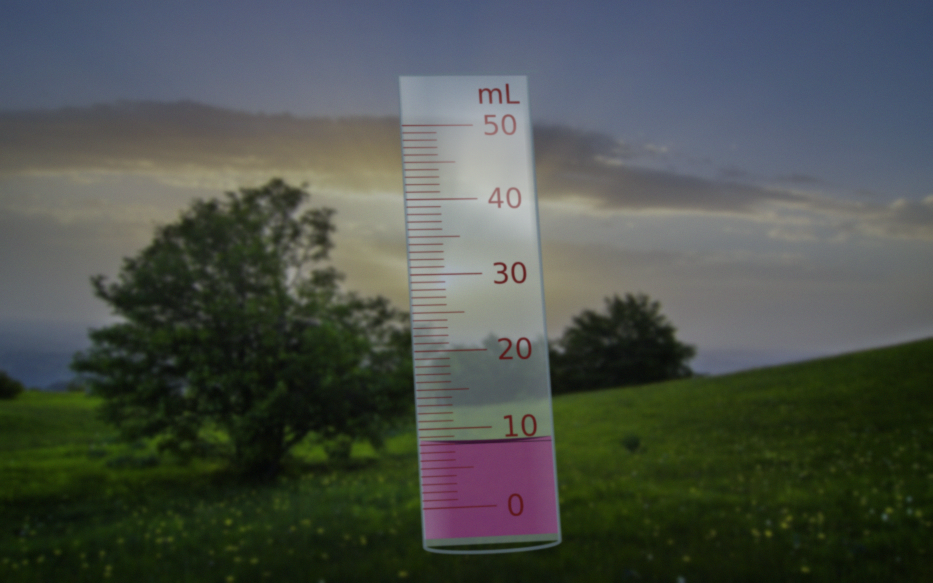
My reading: 8 mL
